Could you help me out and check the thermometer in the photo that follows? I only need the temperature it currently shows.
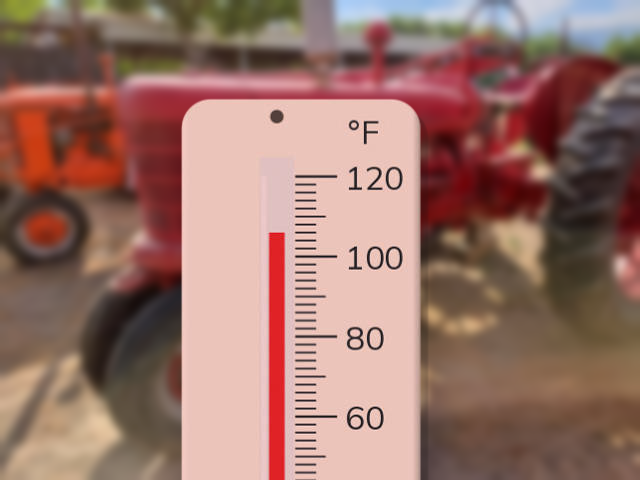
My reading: 106 °F
